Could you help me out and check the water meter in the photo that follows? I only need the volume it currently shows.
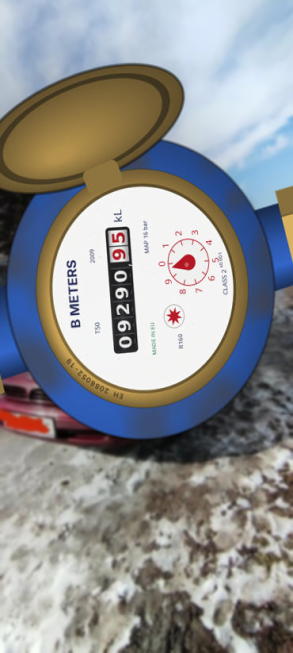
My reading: 9290.949 kL
